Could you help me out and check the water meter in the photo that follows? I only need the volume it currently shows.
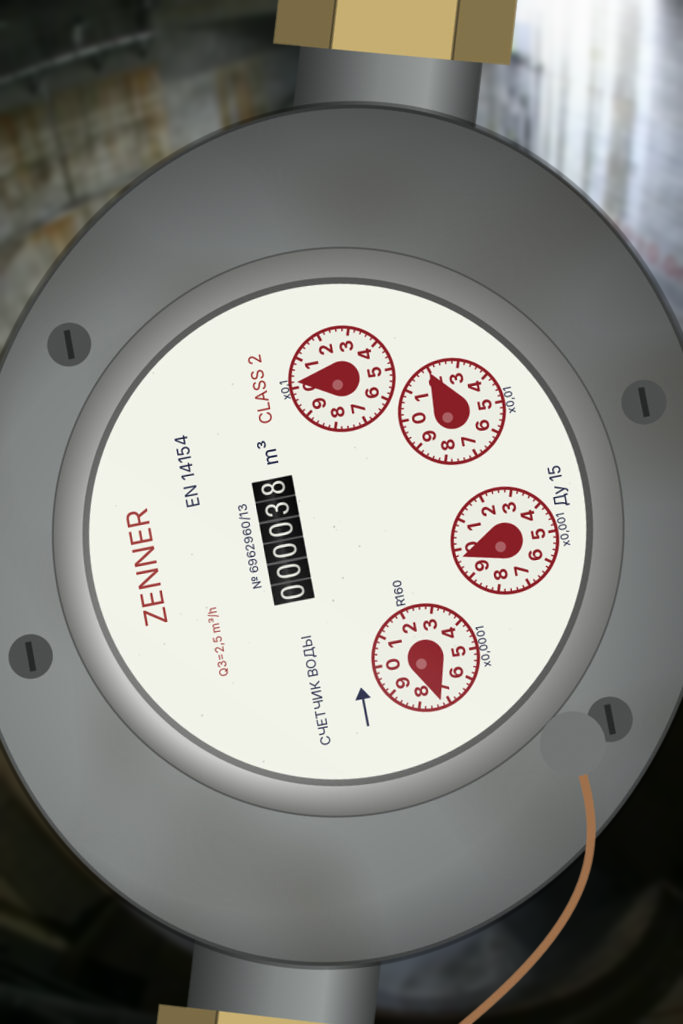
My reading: 38.0197 m³
